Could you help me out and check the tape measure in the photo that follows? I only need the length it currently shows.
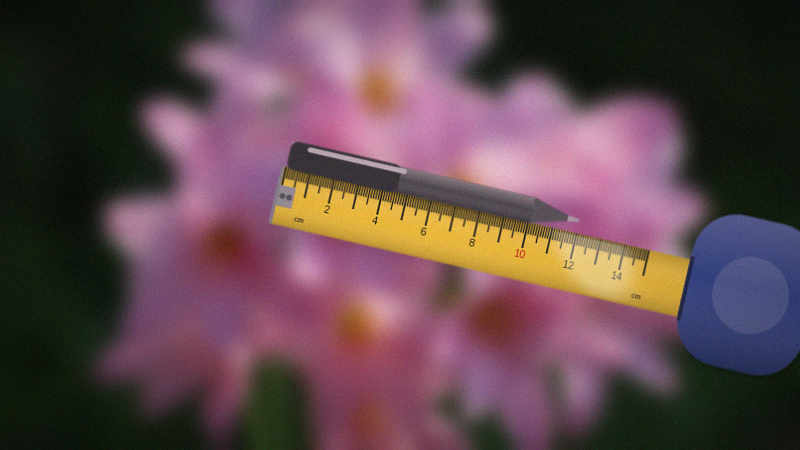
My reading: 12 cm
